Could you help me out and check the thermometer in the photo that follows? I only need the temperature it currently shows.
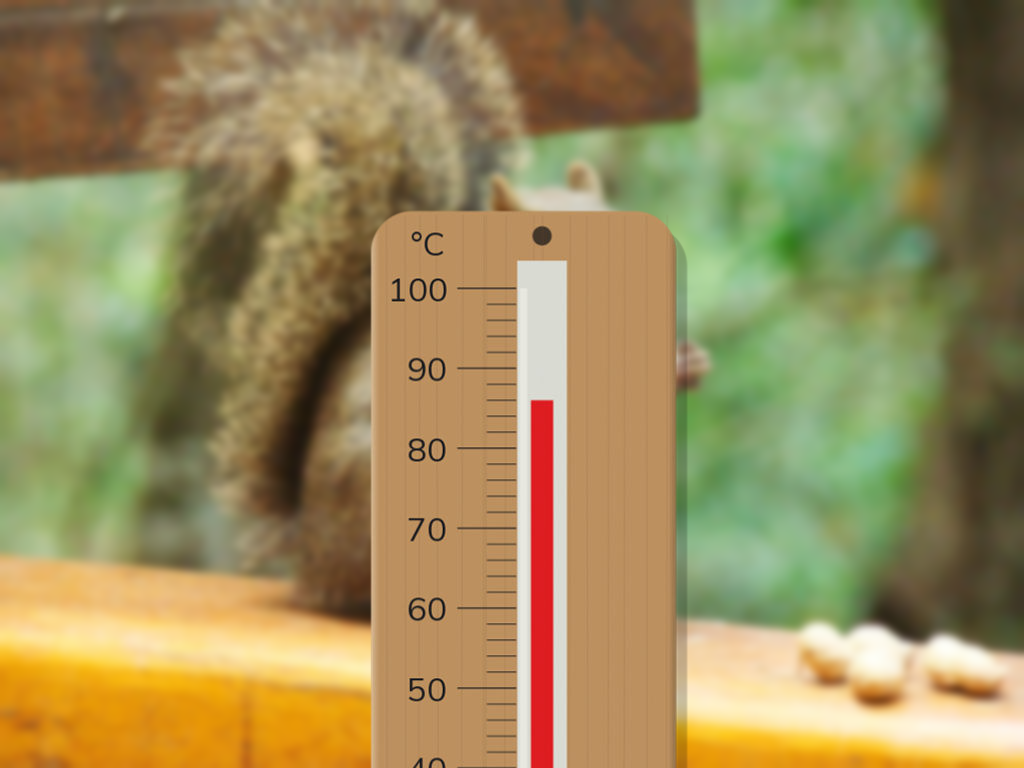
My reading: 86 °C
